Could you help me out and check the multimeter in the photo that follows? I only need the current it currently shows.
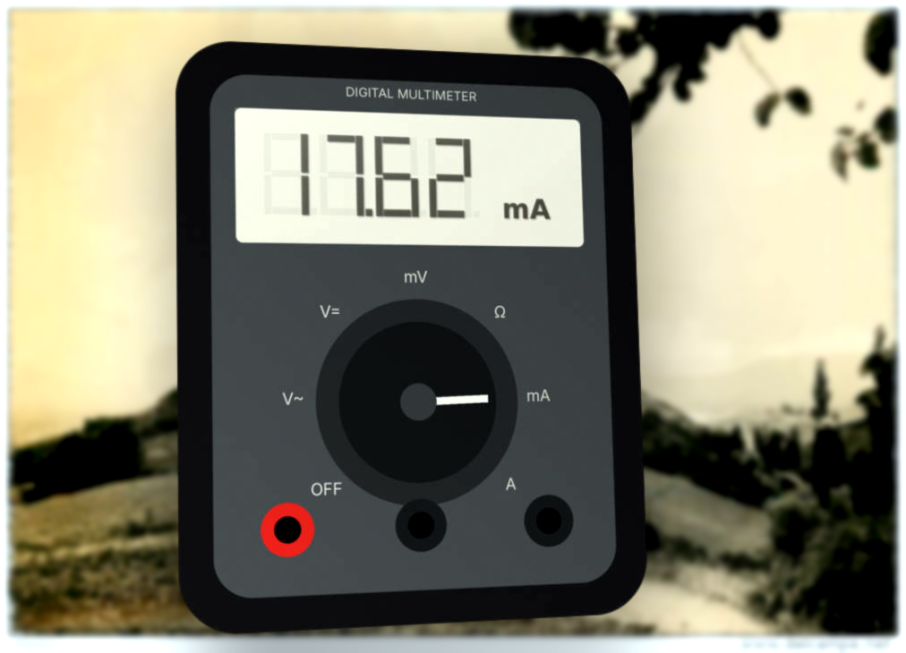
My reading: 17.62 mA
